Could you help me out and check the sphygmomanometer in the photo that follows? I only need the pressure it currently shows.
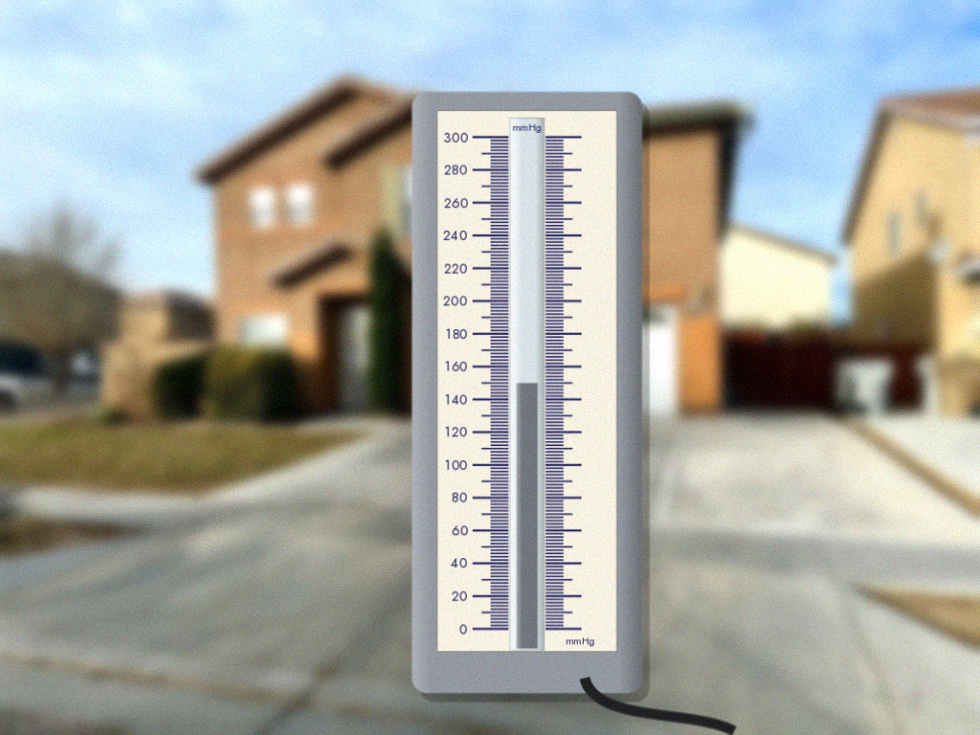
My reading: 150 mmHg
